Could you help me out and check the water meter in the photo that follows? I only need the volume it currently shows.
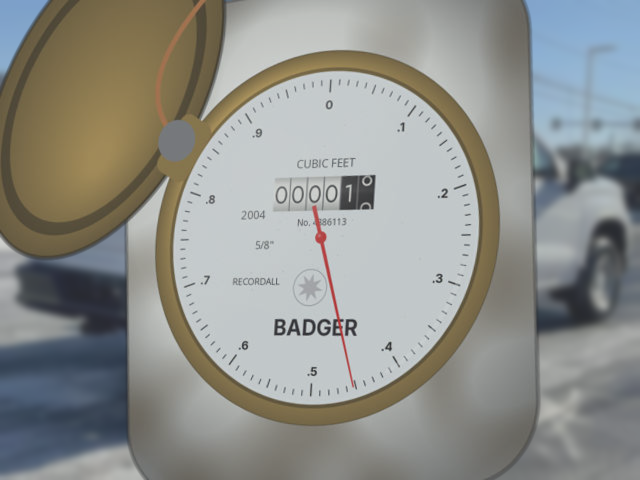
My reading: 18.45 ft³
